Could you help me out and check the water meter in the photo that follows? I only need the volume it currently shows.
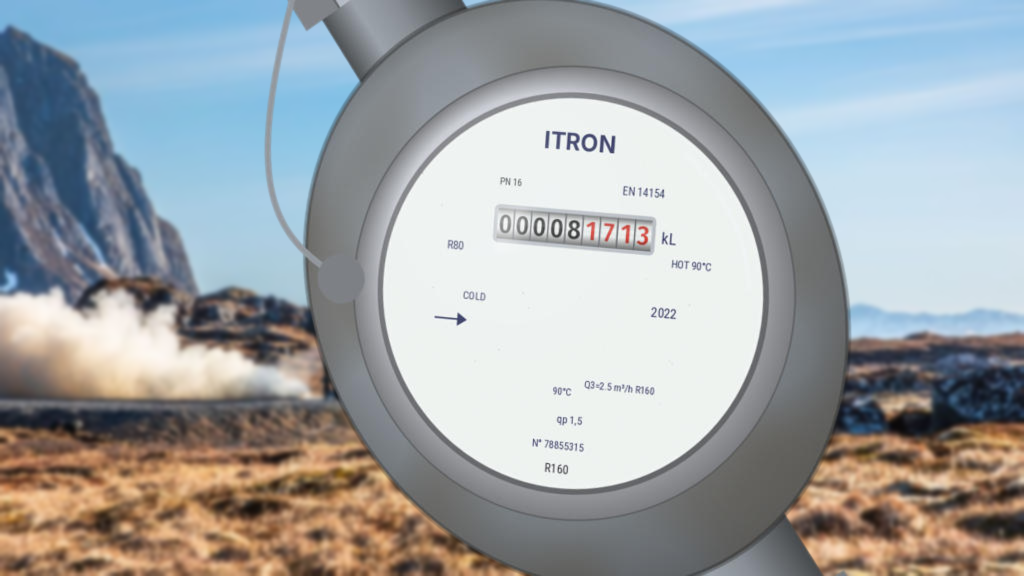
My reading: 8.1713 kL
